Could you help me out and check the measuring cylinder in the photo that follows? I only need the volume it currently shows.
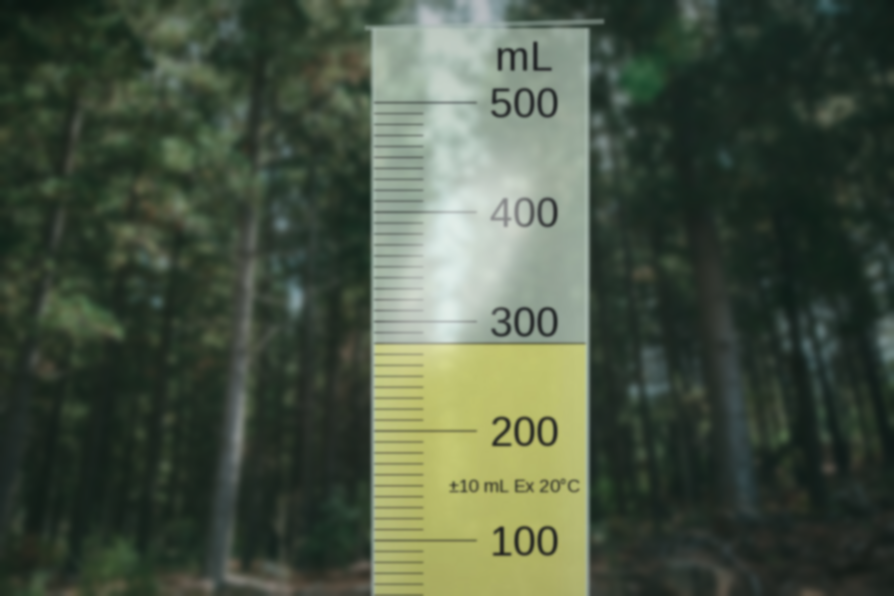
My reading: 280 mL
